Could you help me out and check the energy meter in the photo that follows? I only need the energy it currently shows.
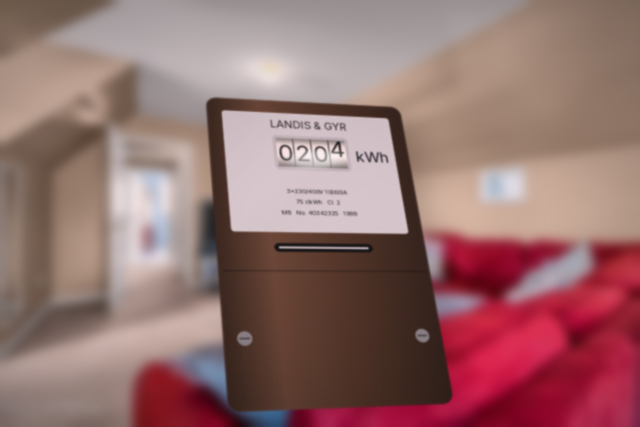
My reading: 204 kWh
